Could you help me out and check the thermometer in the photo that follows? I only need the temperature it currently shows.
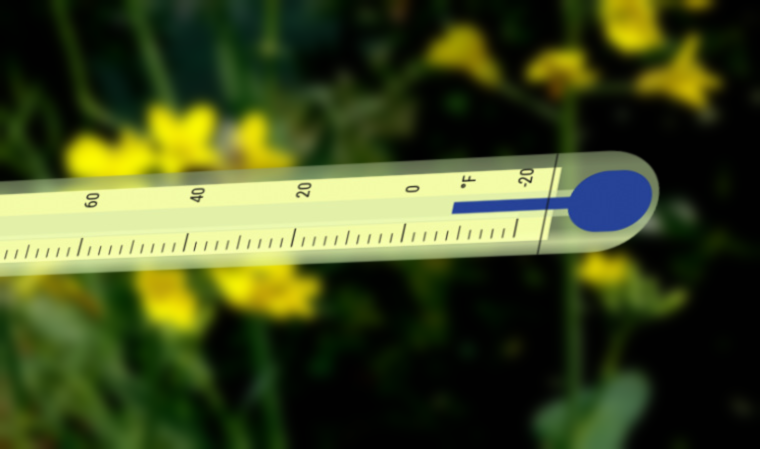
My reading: -8 °F
